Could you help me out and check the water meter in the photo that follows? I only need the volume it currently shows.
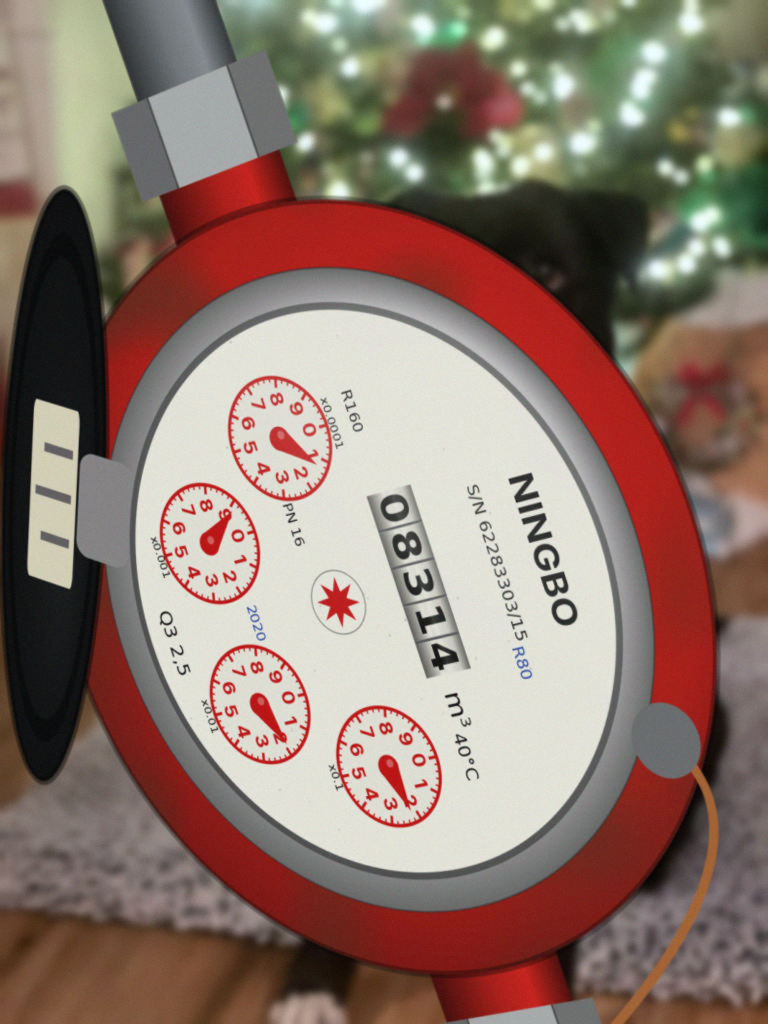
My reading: 8314.2191 m³
